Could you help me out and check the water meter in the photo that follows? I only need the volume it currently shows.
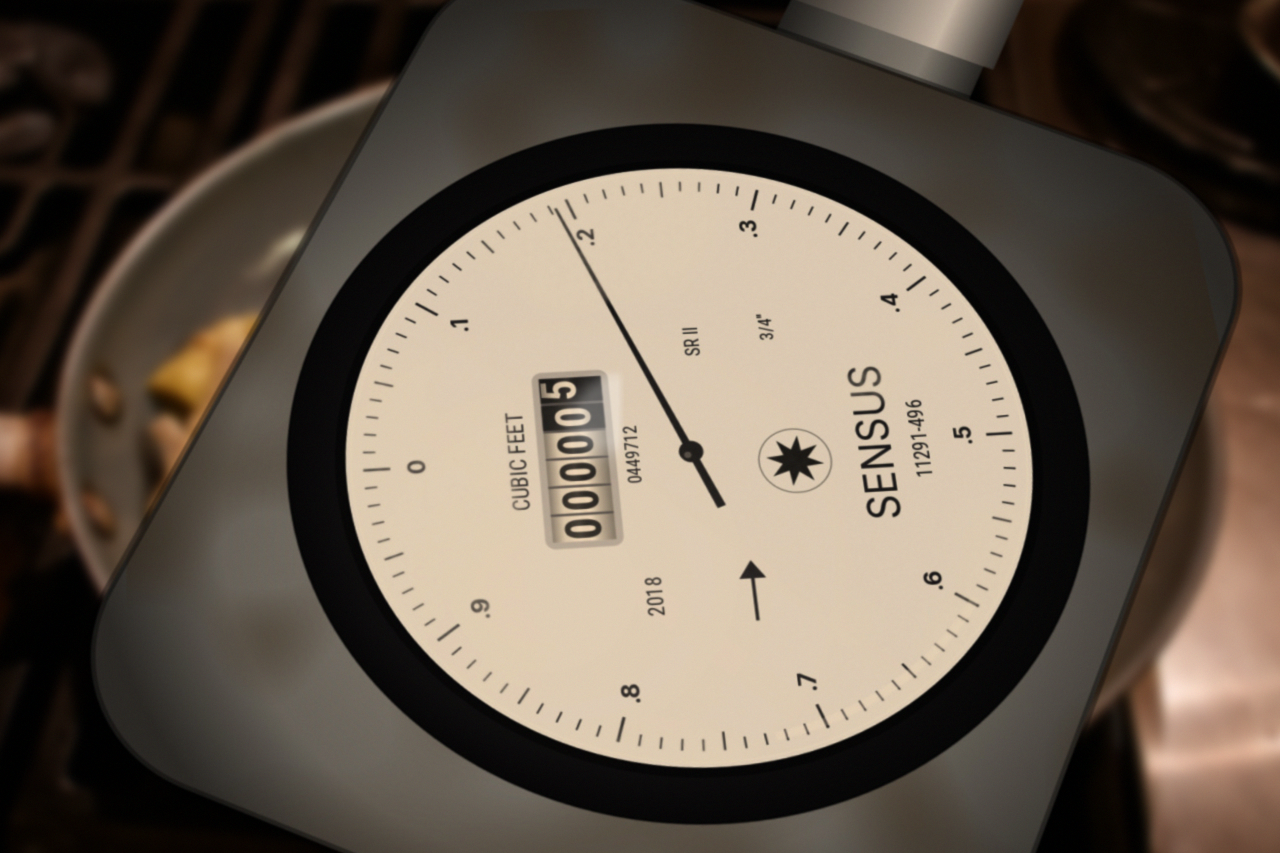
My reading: 5.19 ft³
